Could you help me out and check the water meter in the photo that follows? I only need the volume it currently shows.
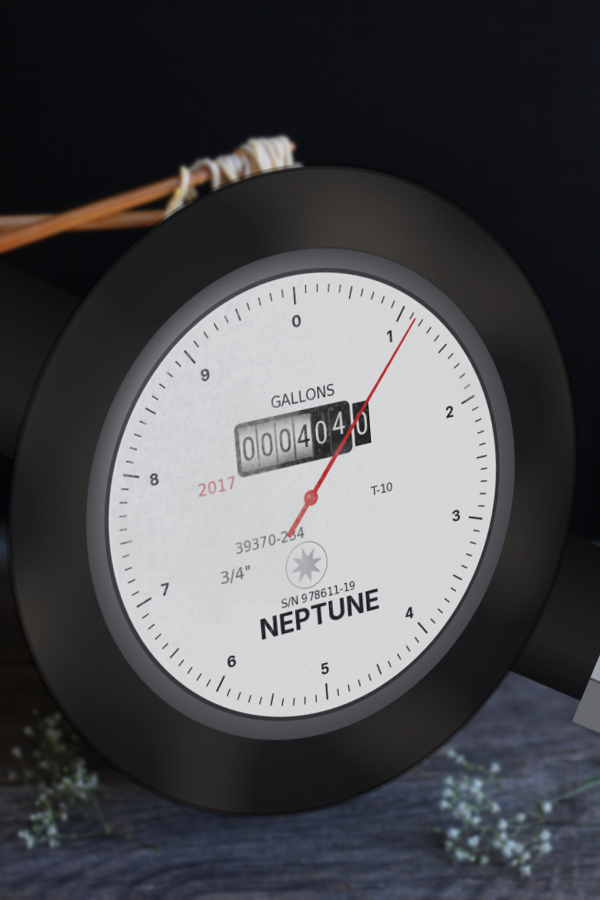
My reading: 4041.1 gal
